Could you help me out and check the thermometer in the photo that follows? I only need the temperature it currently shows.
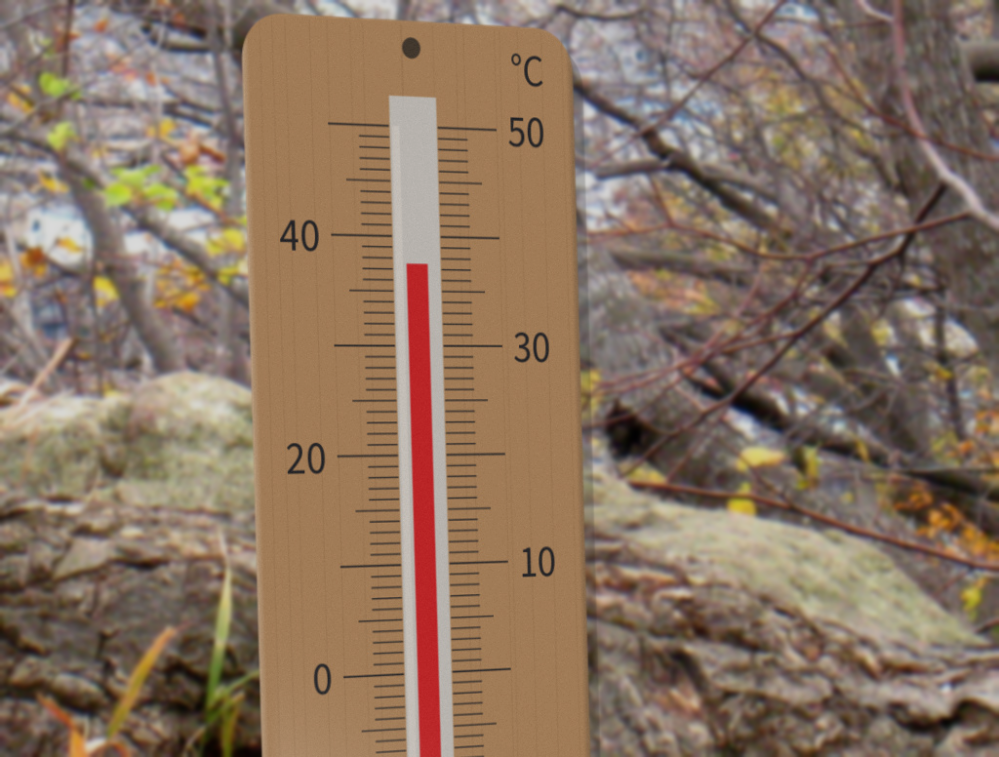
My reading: 37.5 °C
